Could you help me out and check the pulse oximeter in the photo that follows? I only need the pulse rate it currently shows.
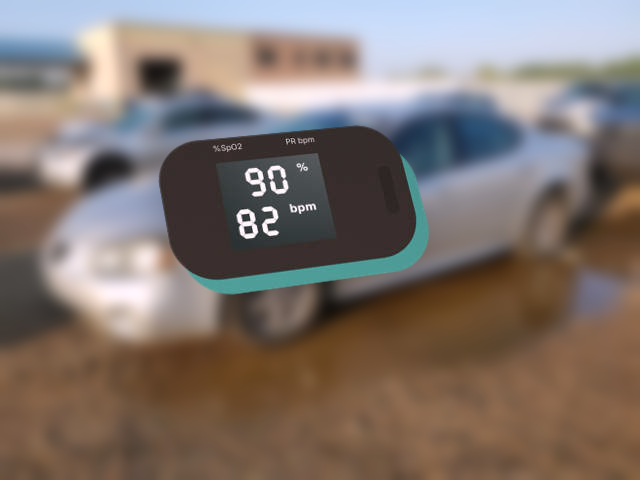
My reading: 82 bpm
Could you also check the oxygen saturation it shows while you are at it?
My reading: 90 %
